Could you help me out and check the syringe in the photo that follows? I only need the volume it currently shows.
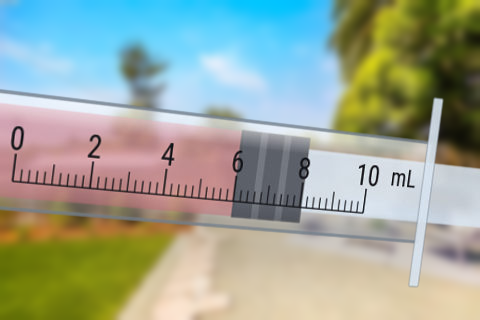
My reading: 6 mL
